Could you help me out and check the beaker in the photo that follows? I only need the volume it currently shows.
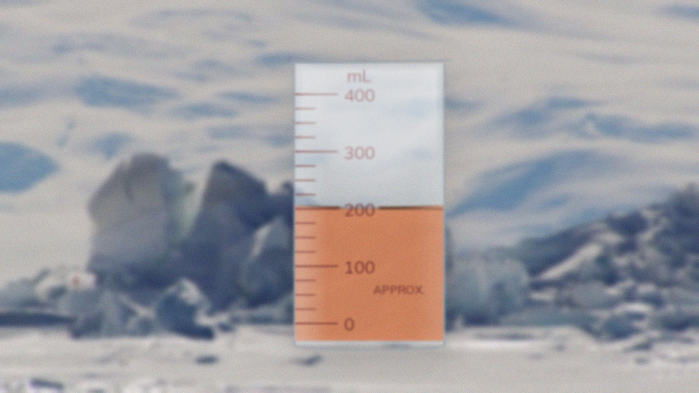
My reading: 200 mL
